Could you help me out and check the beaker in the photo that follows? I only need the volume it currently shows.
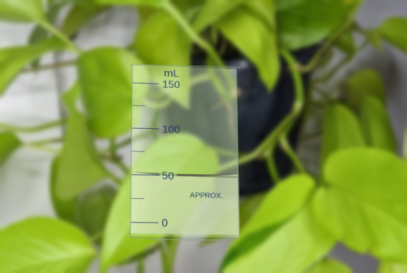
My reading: 50 mL
